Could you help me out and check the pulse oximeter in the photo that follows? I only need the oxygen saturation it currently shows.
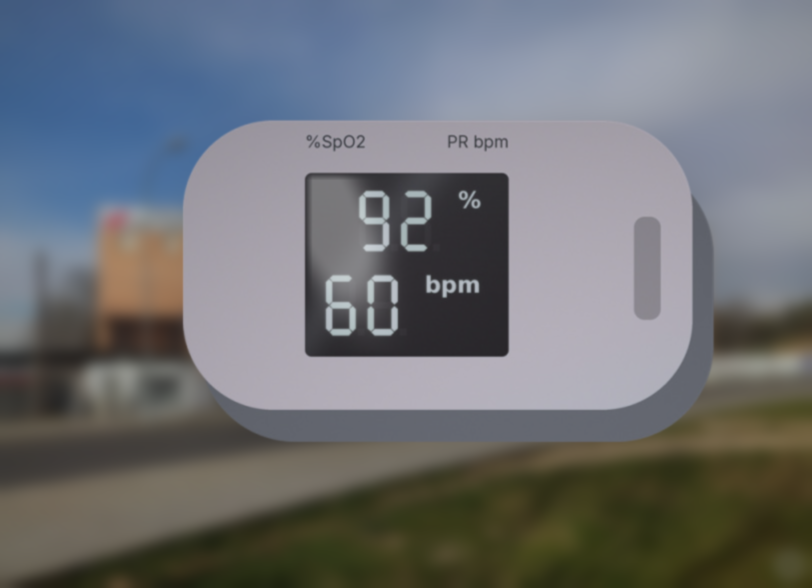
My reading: 92 %
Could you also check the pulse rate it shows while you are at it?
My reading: 60 bpm
